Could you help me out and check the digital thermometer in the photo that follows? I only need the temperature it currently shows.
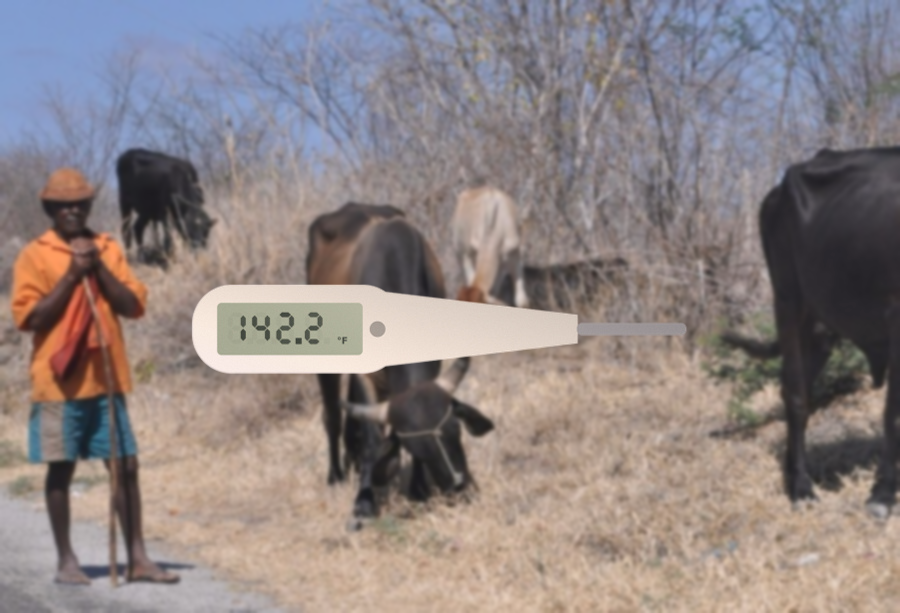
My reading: 142.2 °F
